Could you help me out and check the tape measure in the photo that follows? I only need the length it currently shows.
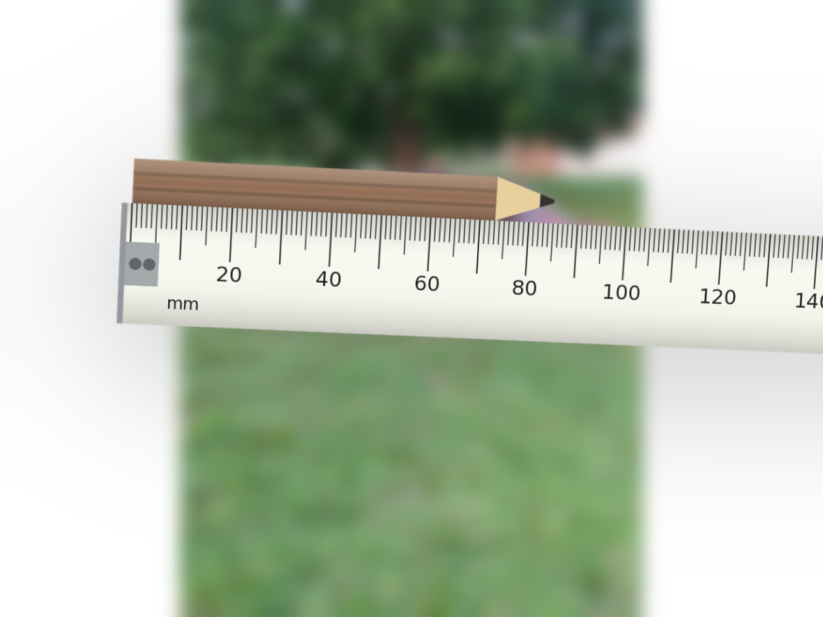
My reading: 85 mm
